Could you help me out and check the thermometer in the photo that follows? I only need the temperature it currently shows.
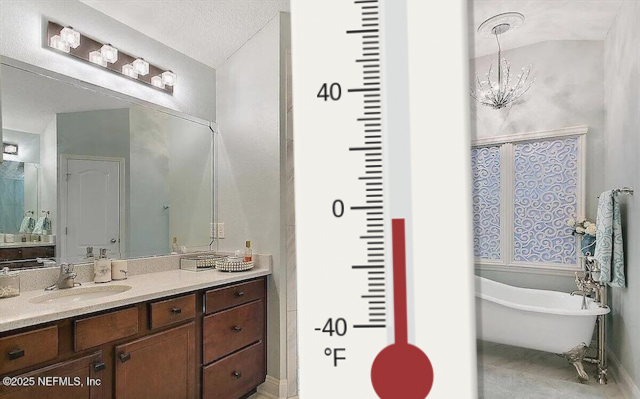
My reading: -4 °F
